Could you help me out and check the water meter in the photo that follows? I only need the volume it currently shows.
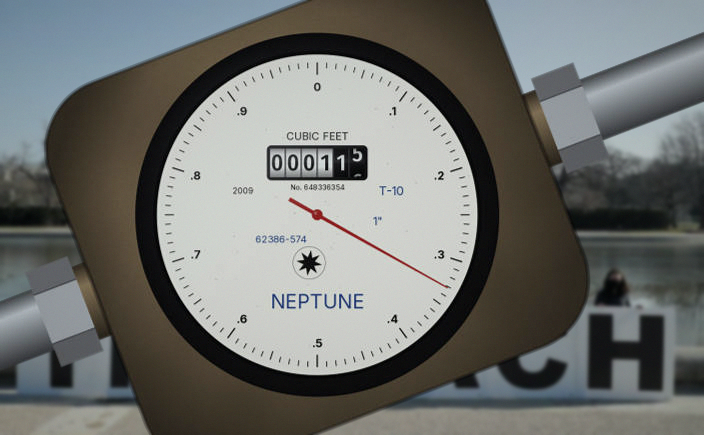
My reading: 115.33 ft³
